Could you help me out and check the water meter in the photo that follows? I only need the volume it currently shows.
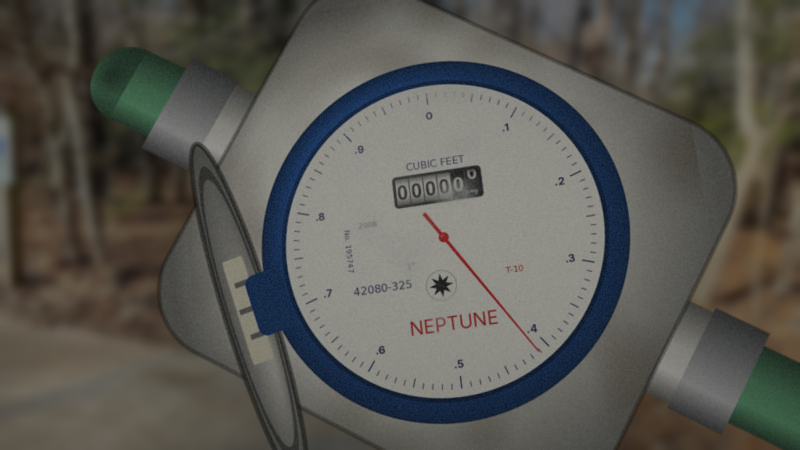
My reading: 6.41 ft³
